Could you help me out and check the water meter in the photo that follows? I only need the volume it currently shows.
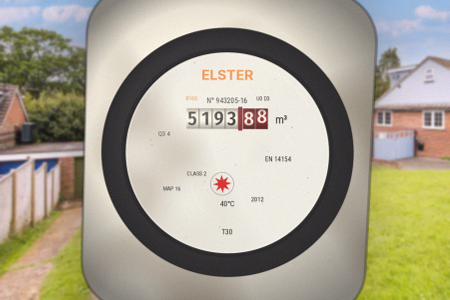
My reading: 5193.88 m³
